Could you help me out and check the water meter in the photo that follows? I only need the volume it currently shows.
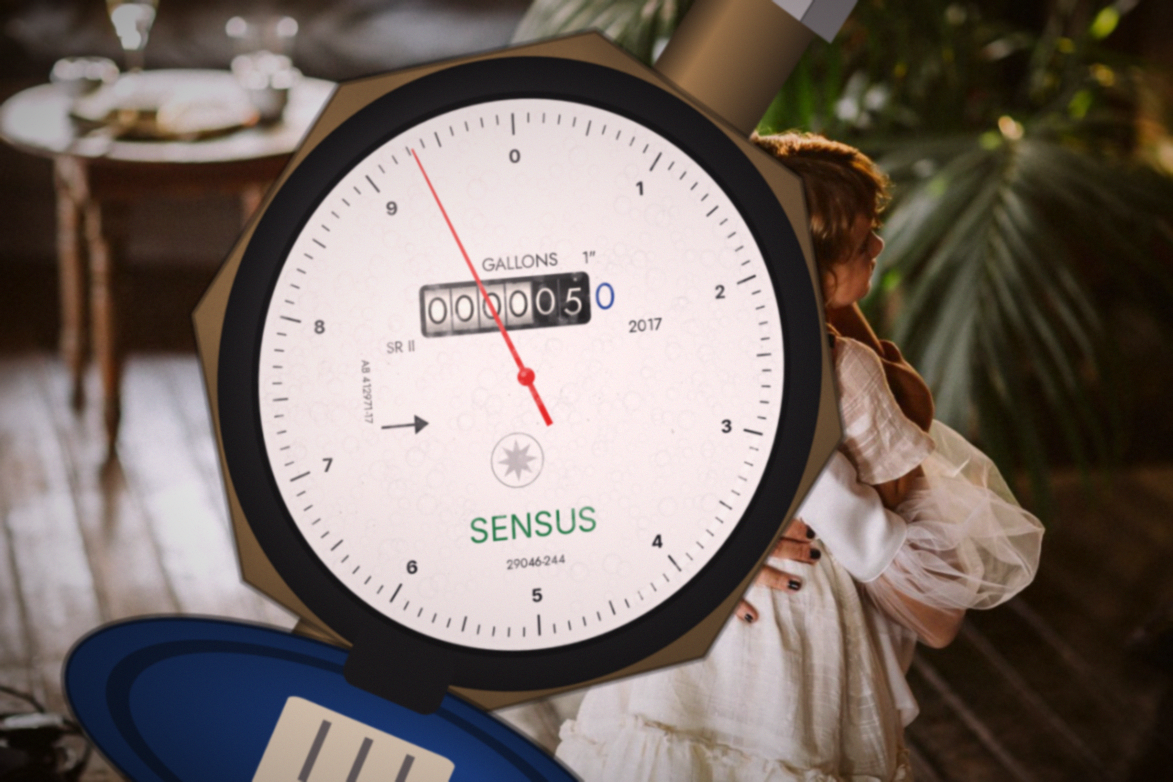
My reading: 49.3 gal
